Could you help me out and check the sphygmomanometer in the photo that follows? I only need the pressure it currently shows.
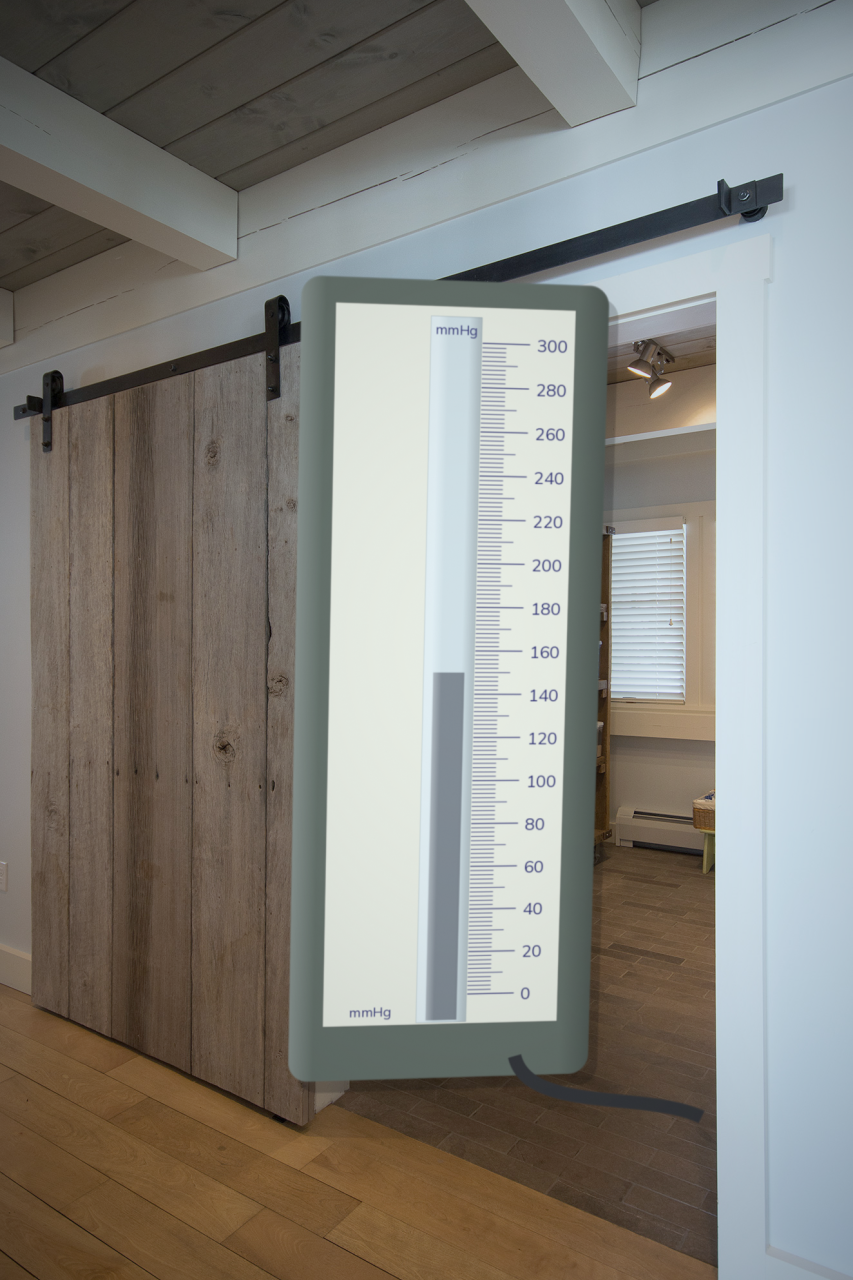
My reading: 150 mmHg
